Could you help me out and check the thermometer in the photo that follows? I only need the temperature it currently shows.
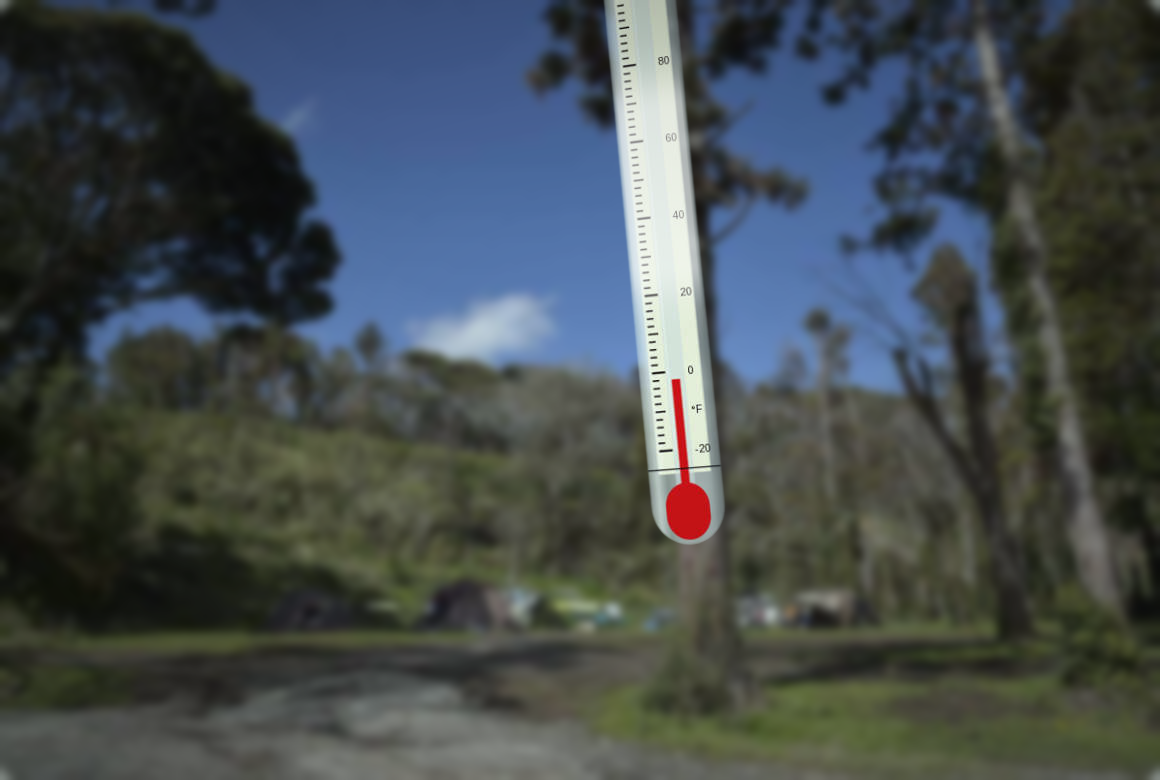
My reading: -2 °F
